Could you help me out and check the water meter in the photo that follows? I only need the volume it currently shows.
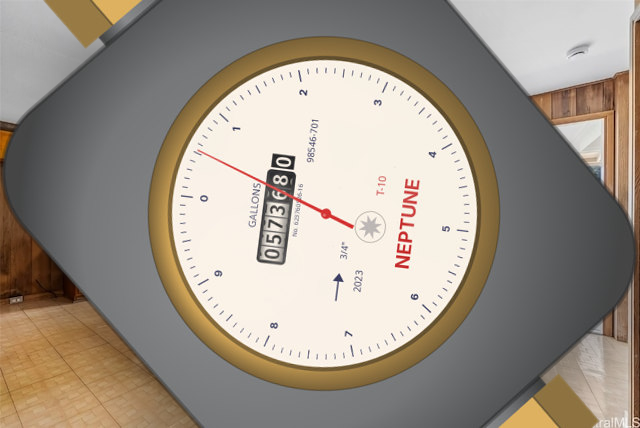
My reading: 573680.5 gal
